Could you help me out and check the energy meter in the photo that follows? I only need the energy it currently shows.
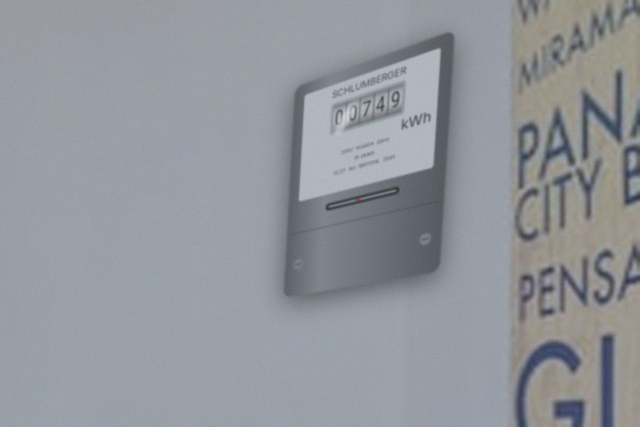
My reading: 749 kWh
